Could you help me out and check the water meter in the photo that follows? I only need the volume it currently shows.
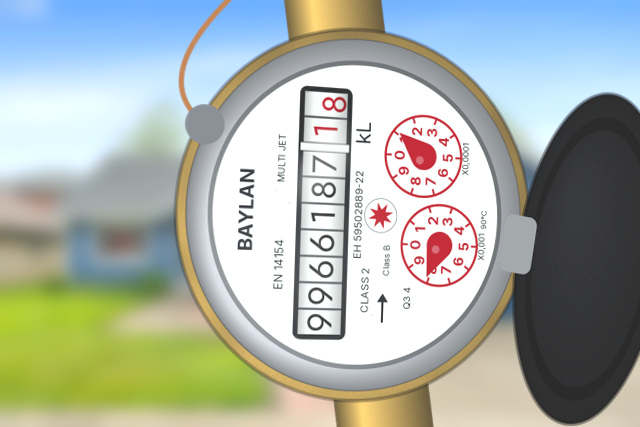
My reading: 9966187.1781 kL
